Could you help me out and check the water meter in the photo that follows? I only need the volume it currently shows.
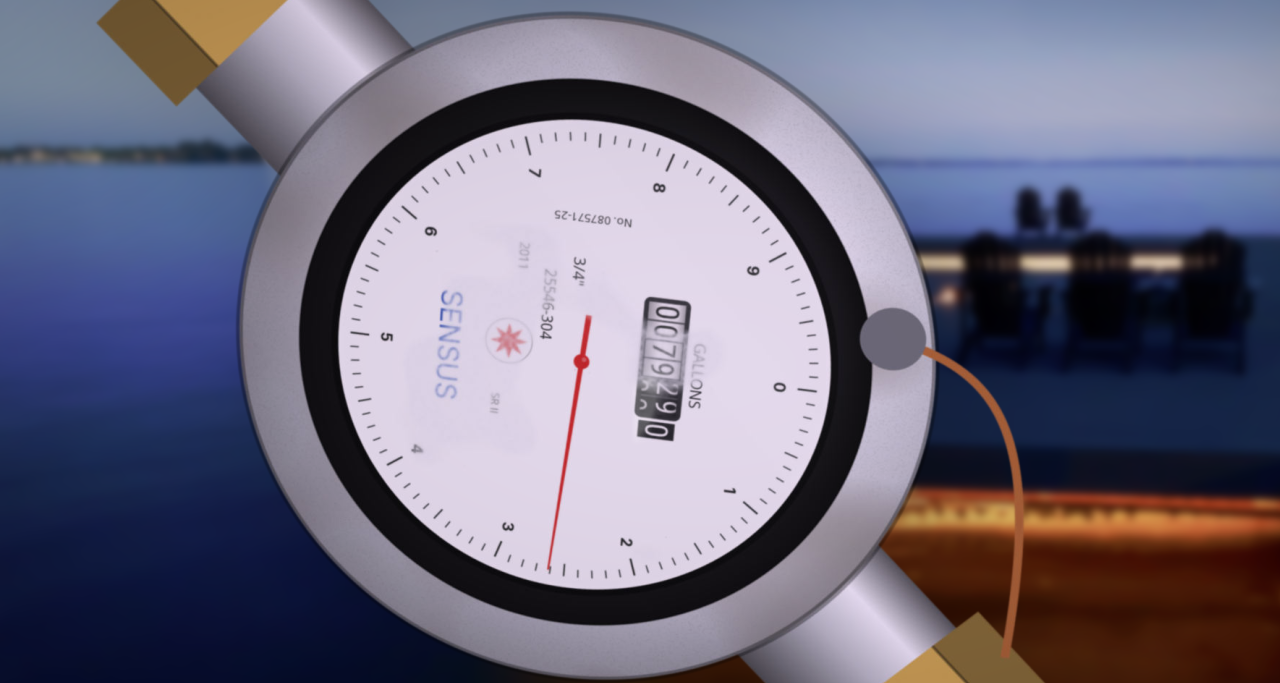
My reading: 79292.6 gal
